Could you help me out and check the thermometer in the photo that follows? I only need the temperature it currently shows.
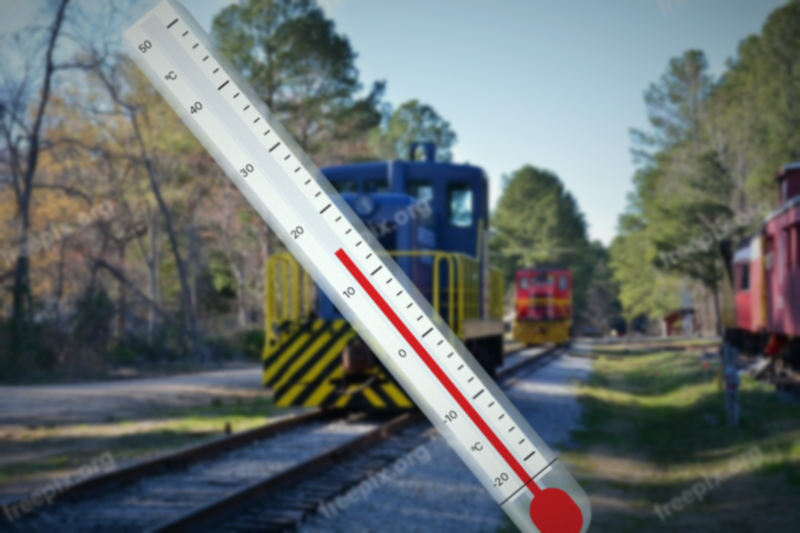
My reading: 15 °C
